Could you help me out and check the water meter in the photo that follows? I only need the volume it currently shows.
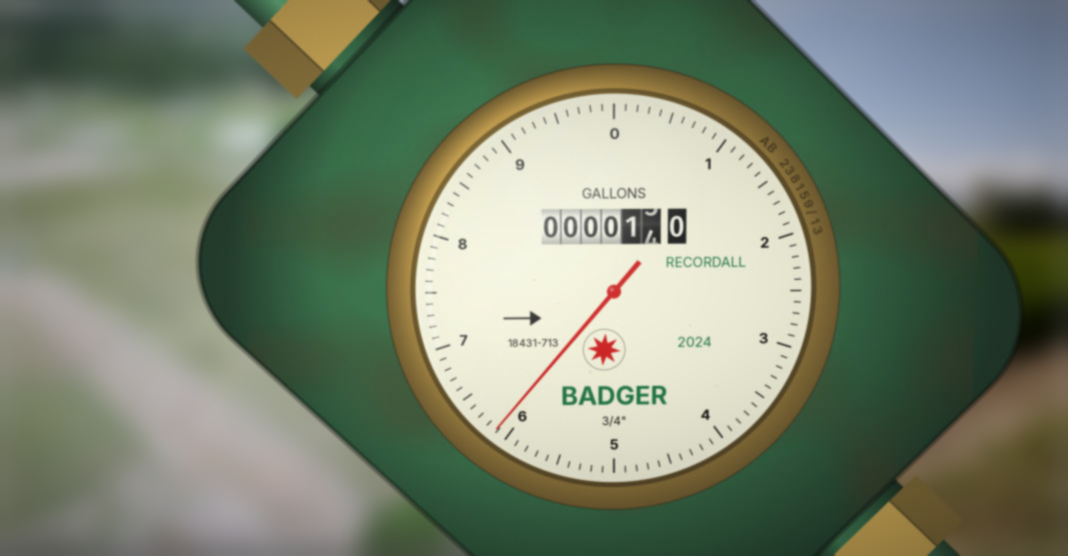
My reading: 136.1 gal
